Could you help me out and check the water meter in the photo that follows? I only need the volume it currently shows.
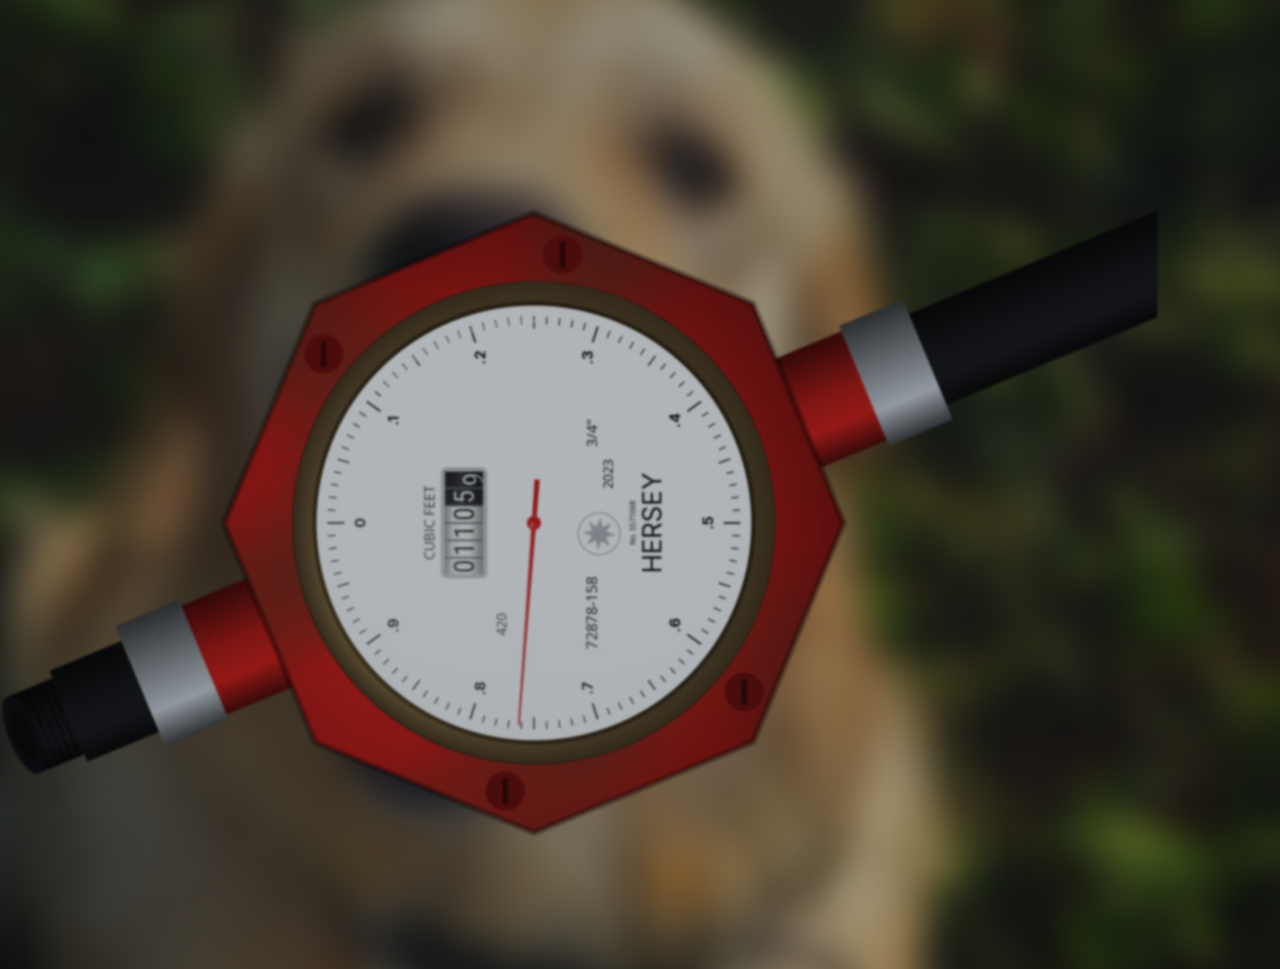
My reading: 11058.76 ft³
